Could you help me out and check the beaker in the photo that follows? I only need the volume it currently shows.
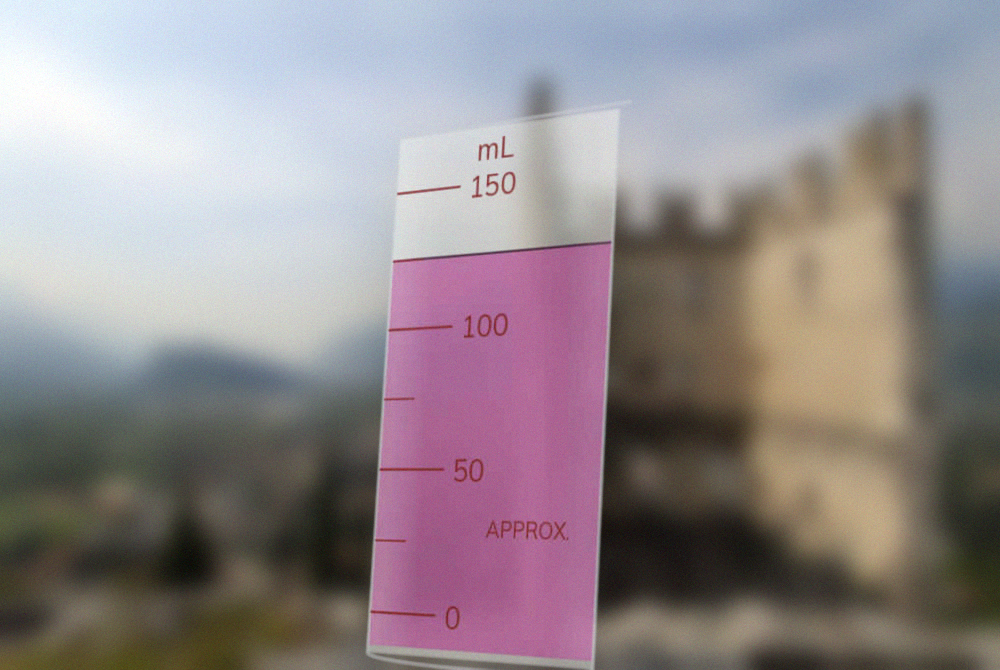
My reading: 125 mL
